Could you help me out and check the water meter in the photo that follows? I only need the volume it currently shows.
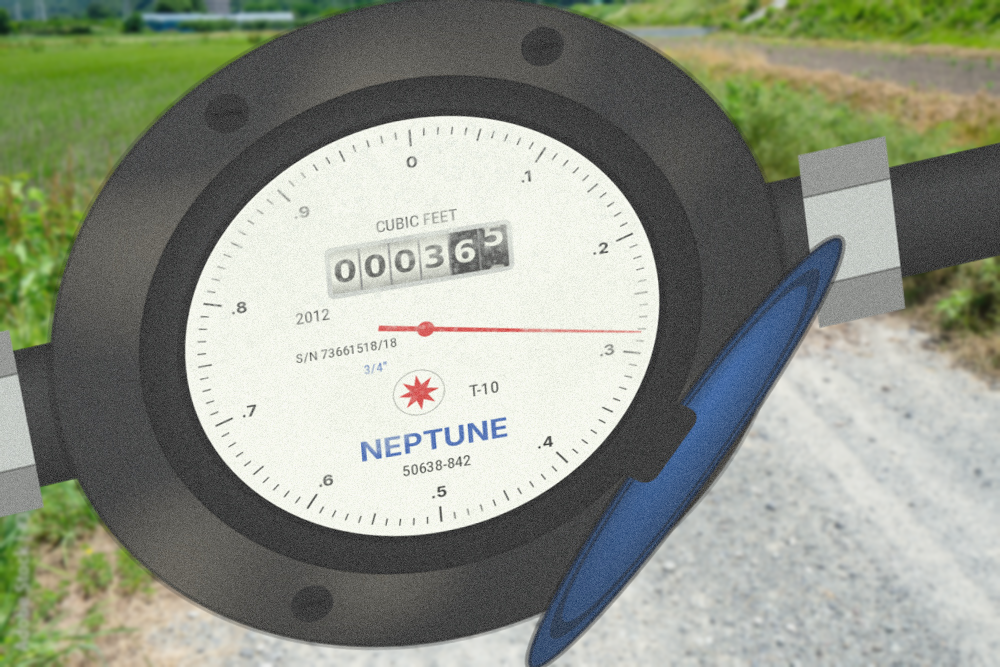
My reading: 365.28 ft³
